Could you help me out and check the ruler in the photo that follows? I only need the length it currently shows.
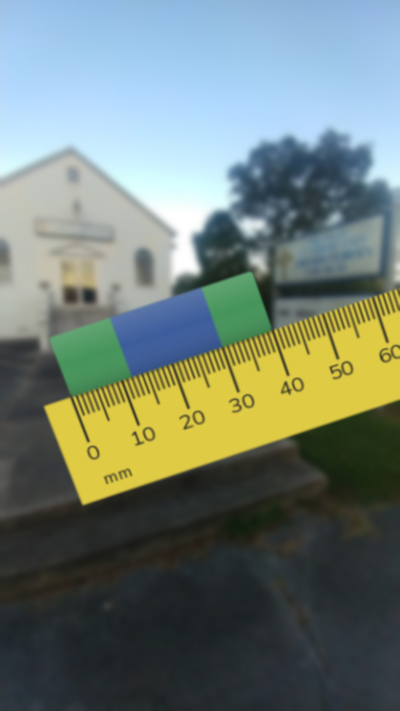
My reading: 40 mm
